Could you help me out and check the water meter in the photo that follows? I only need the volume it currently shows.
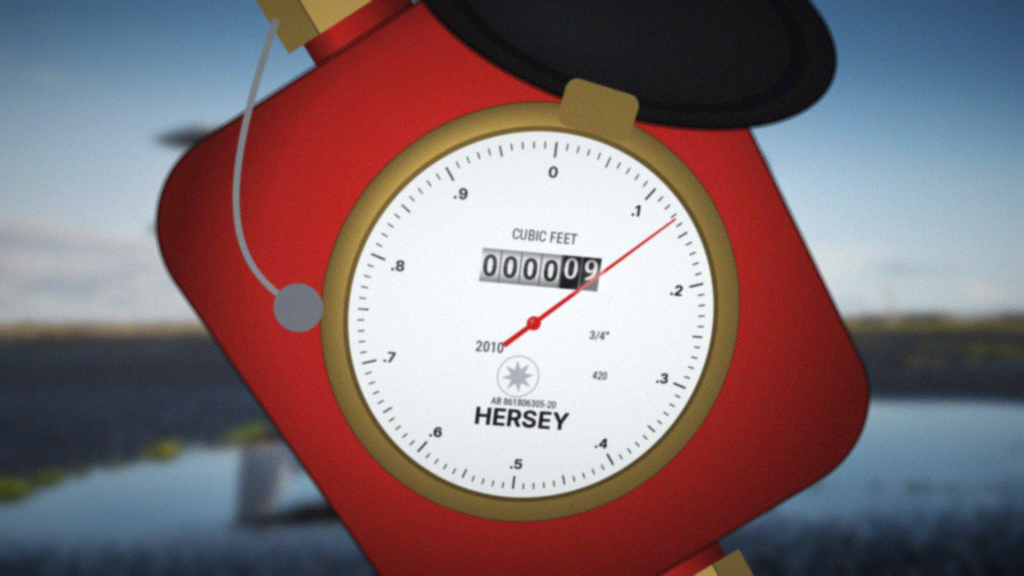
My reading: 9.13 ft³
